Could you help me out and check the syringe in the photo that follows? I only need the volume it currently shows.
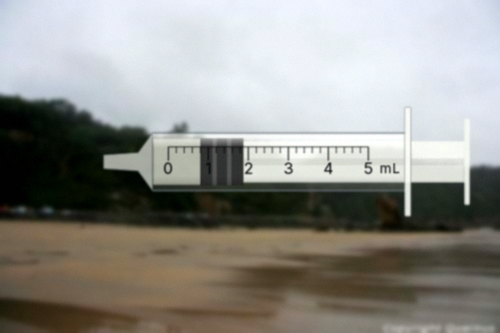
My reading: 0.8 mL
